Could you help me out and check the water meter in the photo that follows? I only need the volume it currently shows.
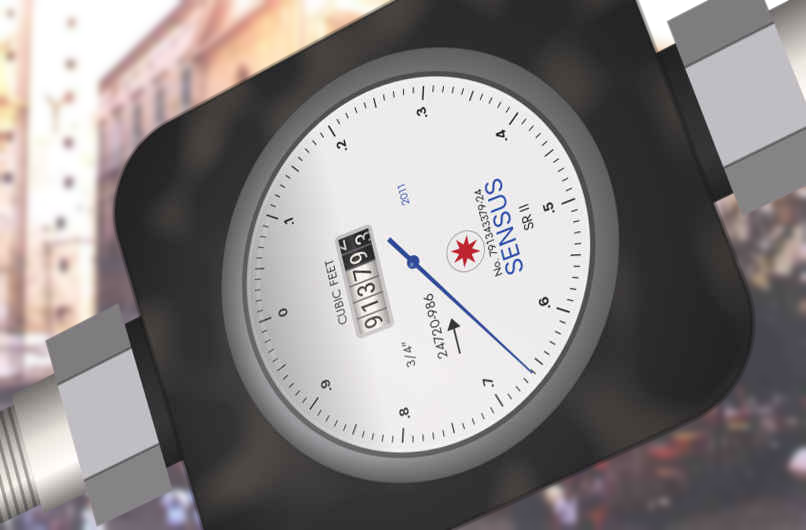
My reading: 913792.66 ft³
